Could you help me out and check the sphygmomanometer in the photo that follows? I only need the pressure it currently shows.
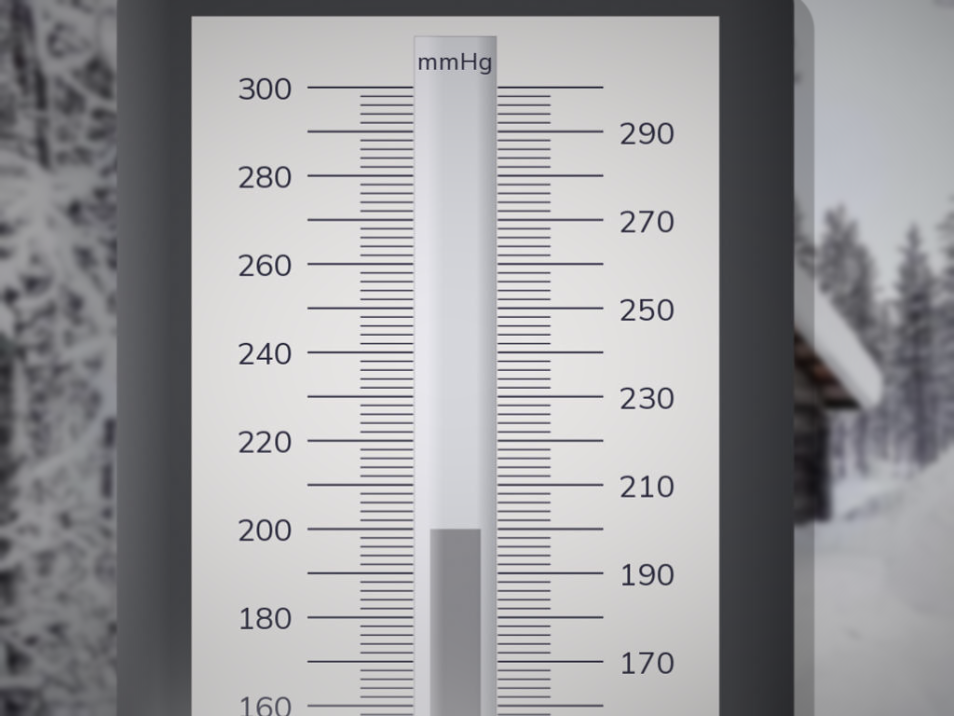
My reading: 200 mmHg
